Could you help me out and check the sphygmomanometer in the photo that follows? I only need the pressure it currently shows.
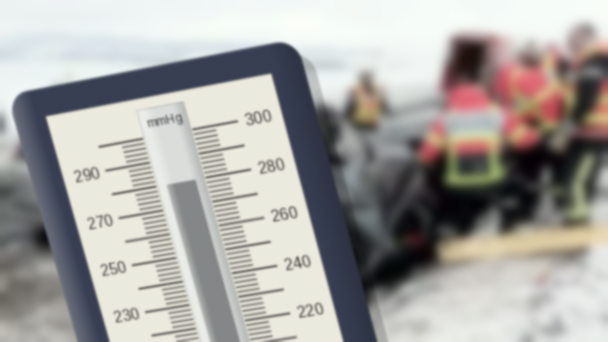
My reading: 280 mmHg
